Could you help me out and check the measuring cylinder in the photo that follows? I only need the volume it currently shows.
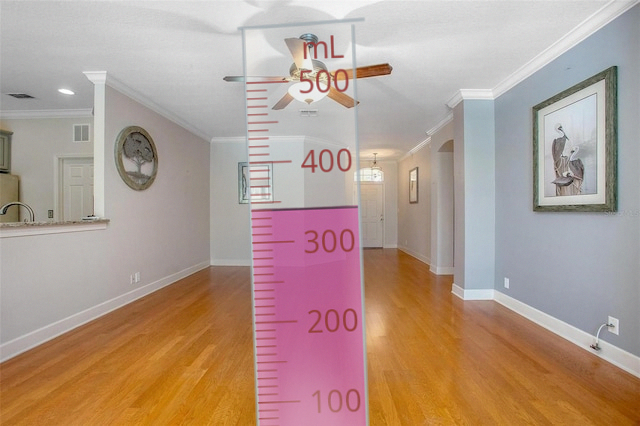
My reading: 340 mL
